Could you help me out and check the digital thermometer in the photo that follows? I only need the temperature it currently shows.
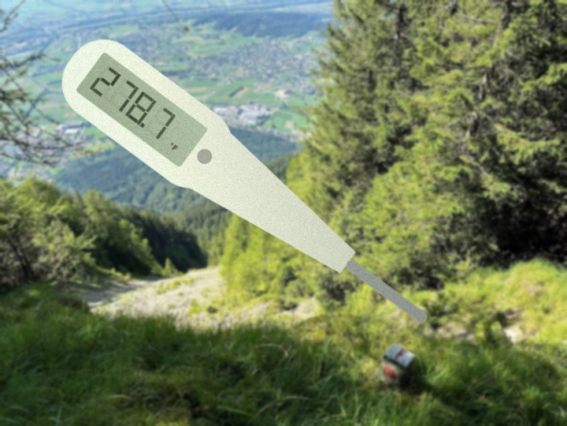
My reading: 278.7 °F
